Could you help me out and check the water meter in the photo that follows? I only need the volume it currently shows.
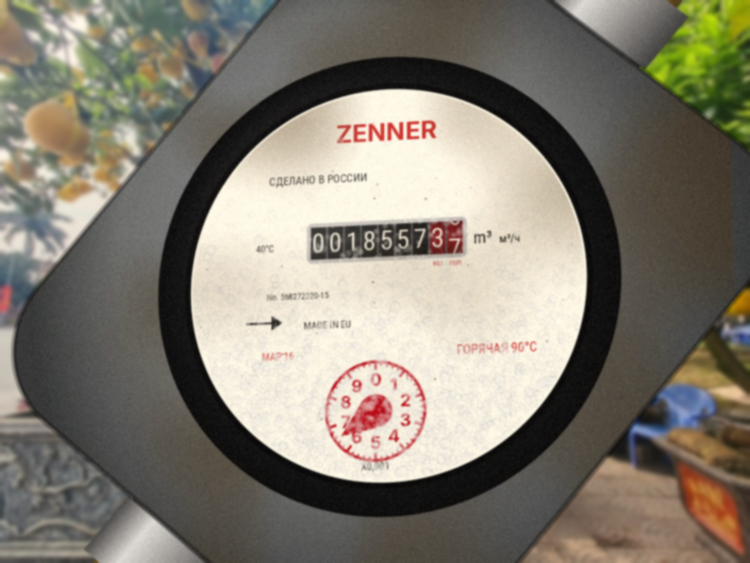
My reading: 18557.366 m³
